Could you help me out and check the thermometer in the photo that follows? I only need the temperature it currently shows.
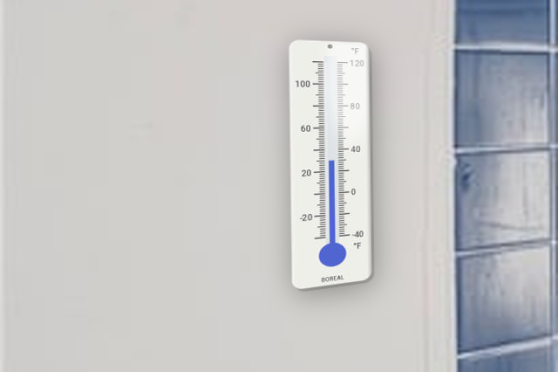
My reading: 30 °F
